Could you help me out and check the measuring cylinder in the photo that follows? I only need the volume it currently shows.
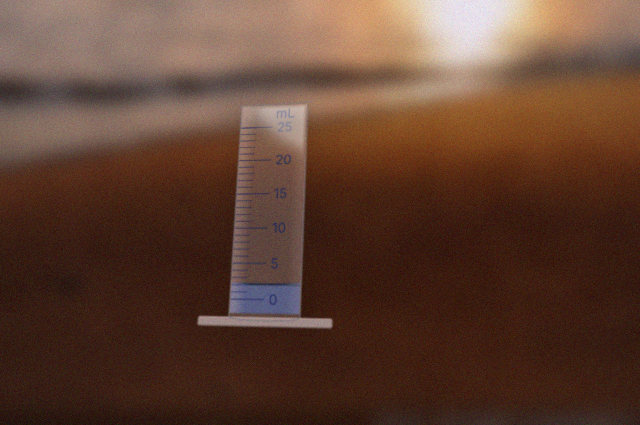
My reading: 2 mL
